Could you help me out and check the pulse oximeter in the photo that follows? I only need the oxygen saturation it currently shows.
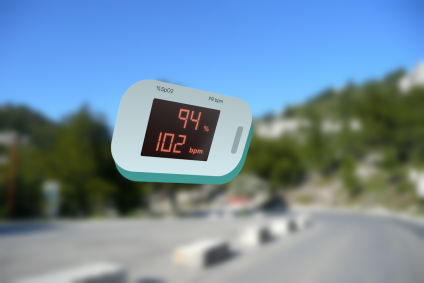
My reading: 94 %
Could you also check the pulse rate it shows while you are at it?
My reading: 102 bpm
